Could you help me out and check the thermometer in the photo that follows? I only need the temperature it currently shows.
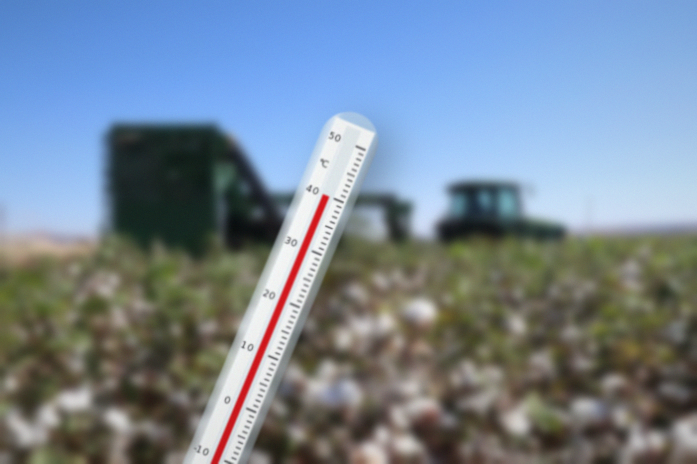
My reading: 40 °C
